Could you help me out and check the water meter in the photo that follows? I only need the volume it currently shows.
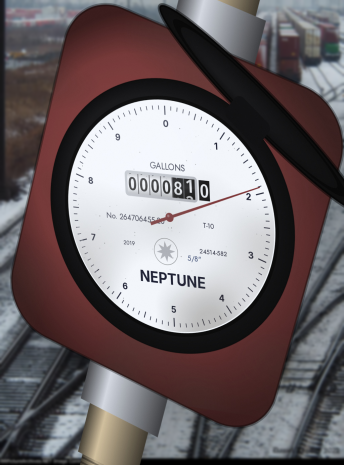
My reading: 811.9 gal
